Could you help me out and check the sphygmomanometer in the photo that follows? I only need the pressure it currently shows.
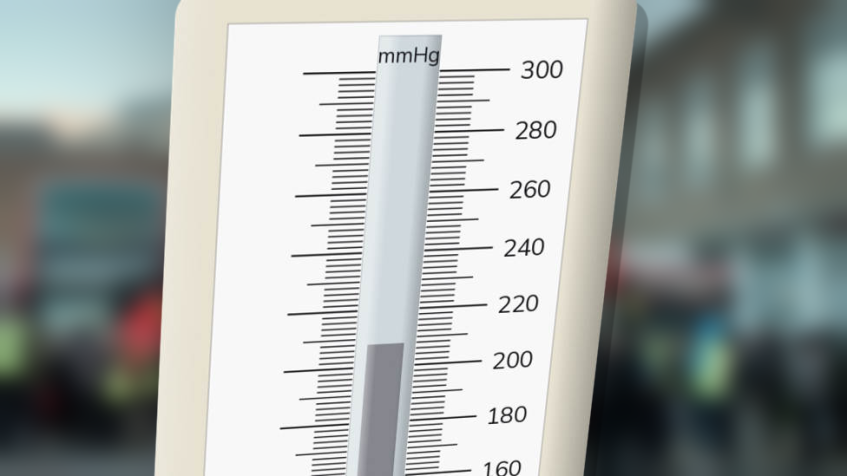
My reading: 208 mmHg
